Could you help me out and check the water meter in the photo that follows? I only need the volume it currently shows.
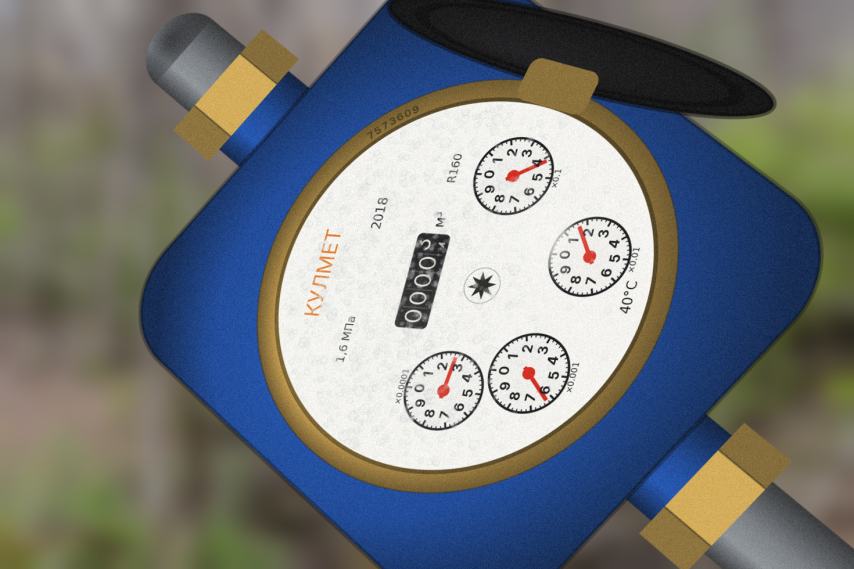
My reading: 3.4162 m³
